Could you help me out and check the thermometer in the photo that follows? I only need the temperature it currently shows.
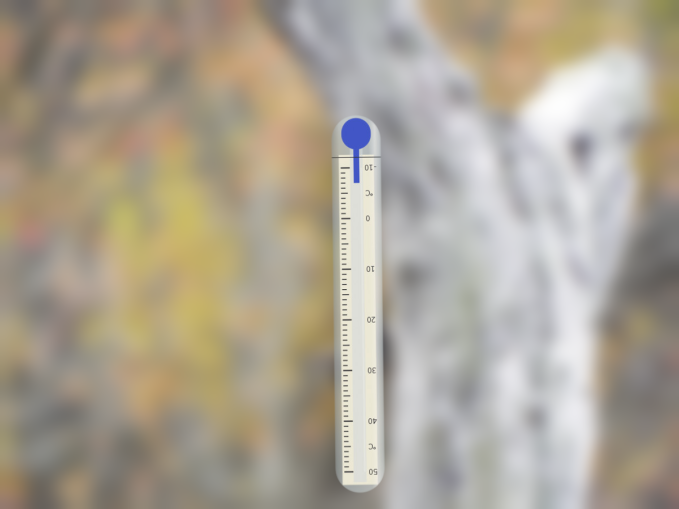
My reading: -7 °C
